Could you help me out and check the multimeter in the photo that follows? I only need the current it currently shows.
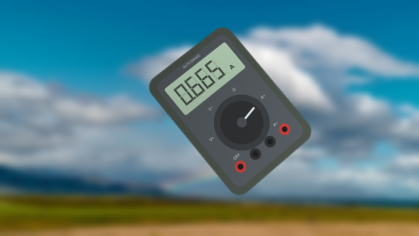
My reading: 0.665 A
